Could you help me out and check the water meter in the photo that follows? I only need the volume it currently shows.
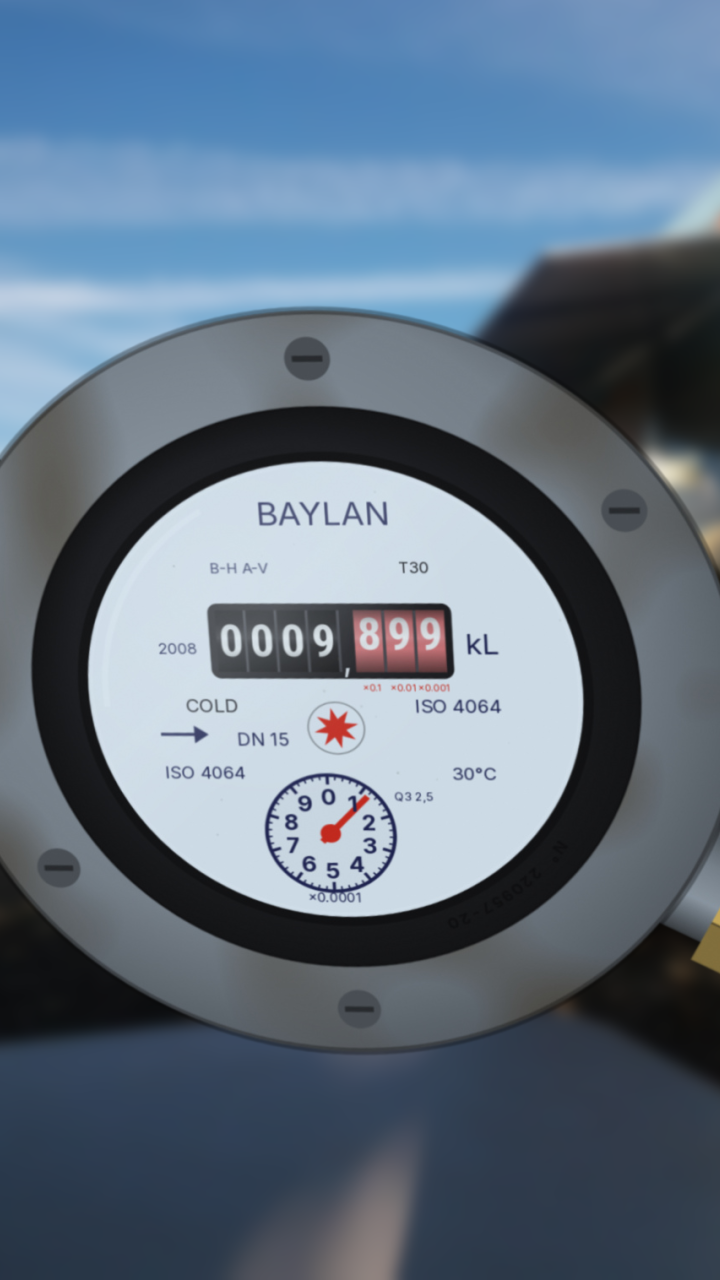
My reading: 9.8991 kL
